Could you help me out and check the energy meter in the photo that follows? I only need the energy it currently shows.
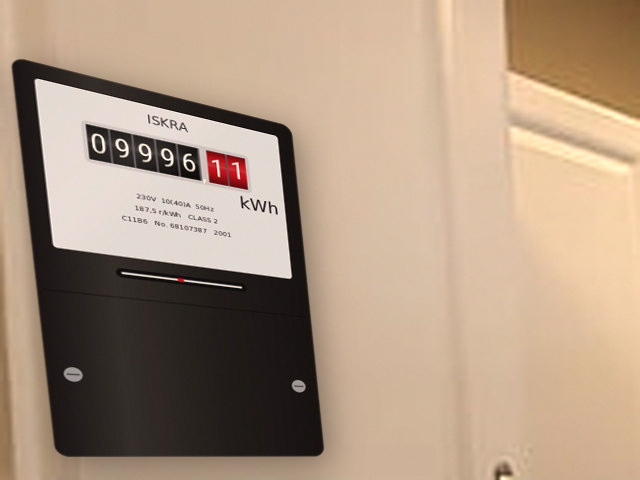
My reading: 9996.11 kWh
